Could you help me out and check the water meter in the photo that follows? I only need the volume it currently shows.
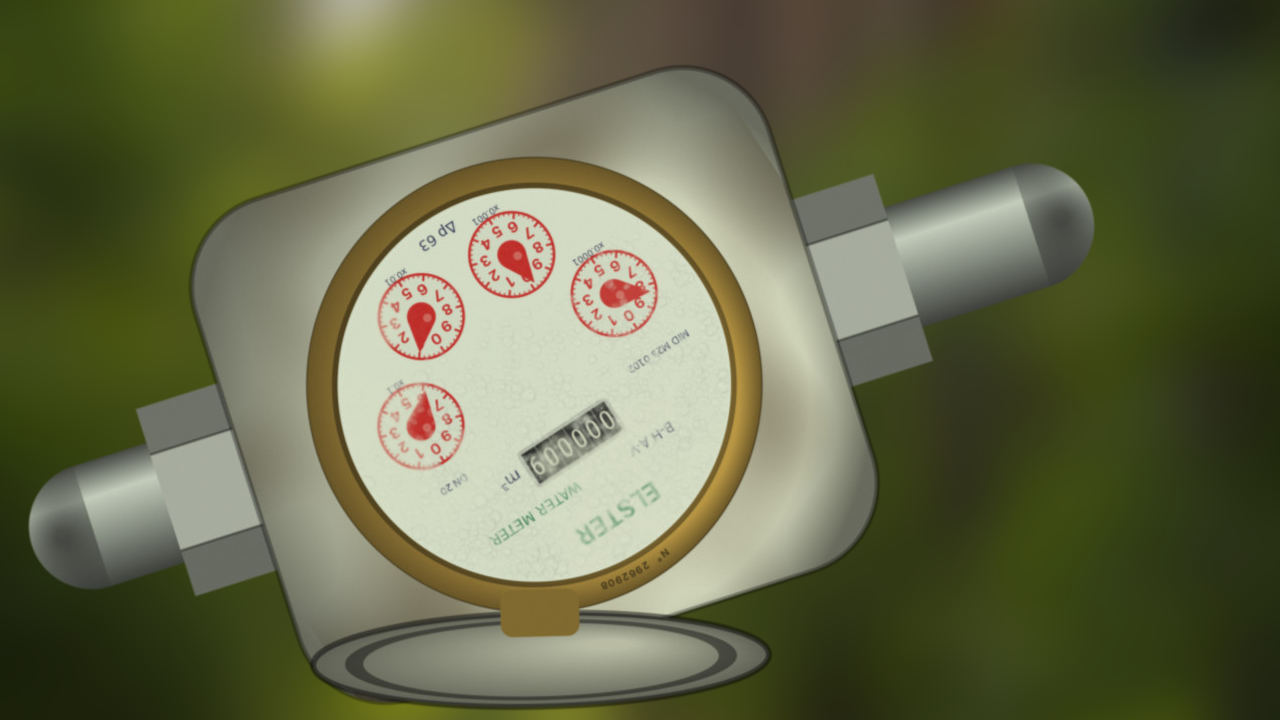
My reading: 9.6098 m³
